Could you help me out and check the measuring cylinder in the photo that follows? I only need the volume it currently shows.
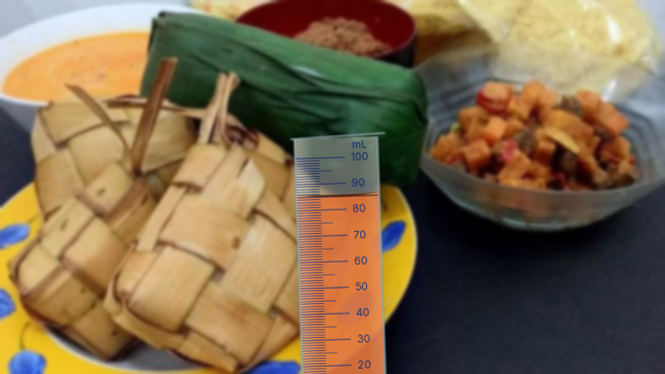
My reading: 85 mL
